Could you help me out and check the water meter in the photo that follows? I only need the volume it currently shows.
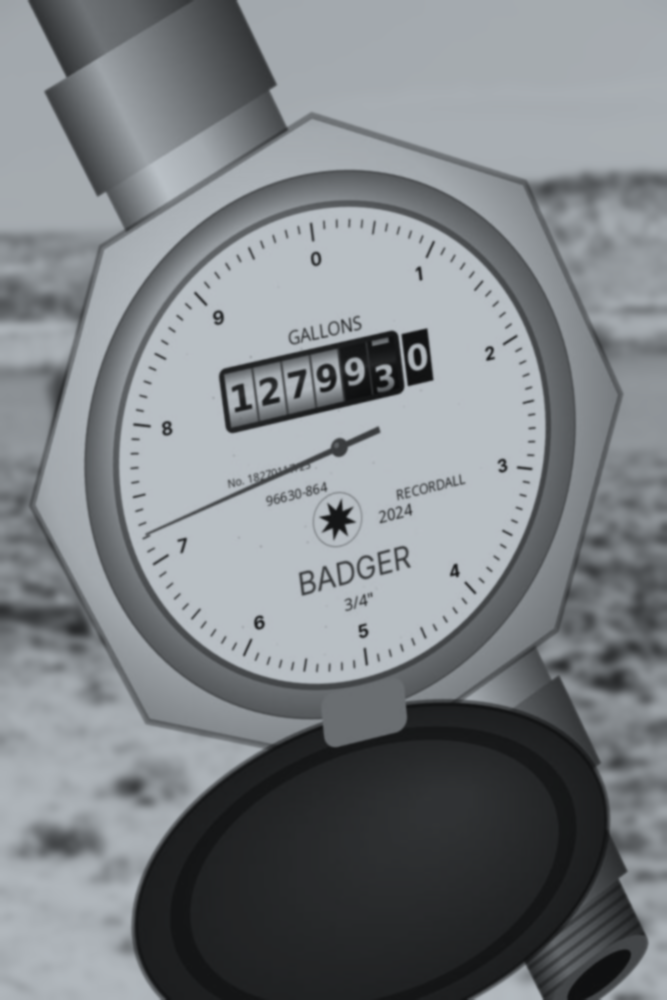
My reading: 1279927.2 gal
